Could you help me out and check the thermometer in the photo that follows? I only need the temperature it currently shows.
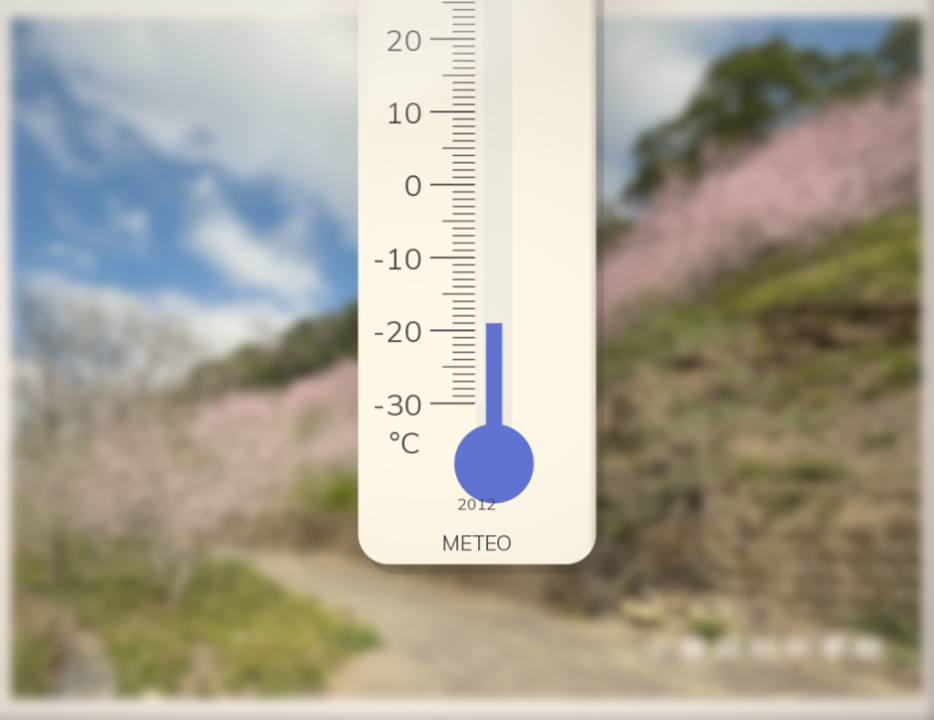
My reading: -19 °C
